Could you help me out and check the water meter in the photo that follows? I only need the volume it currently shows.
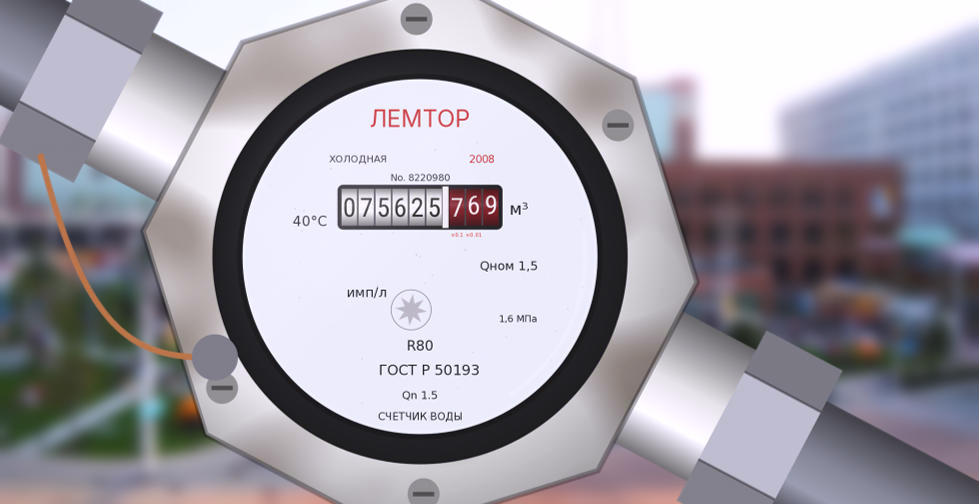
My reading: 75625.769 m³
